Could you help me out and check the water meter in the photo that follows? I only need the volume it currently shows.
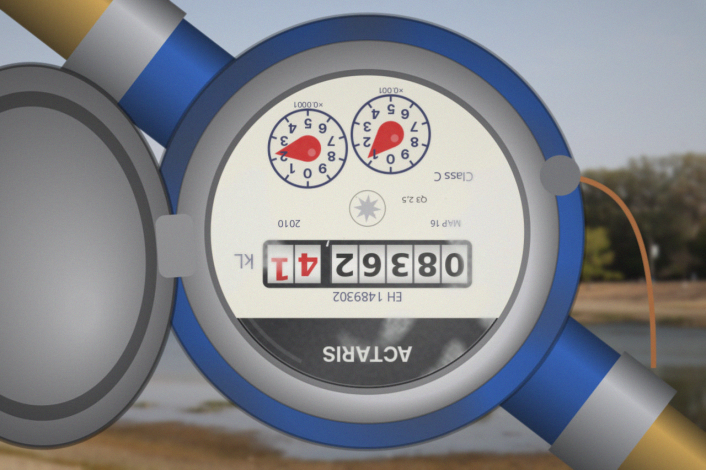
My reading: 8362.4112 kL
